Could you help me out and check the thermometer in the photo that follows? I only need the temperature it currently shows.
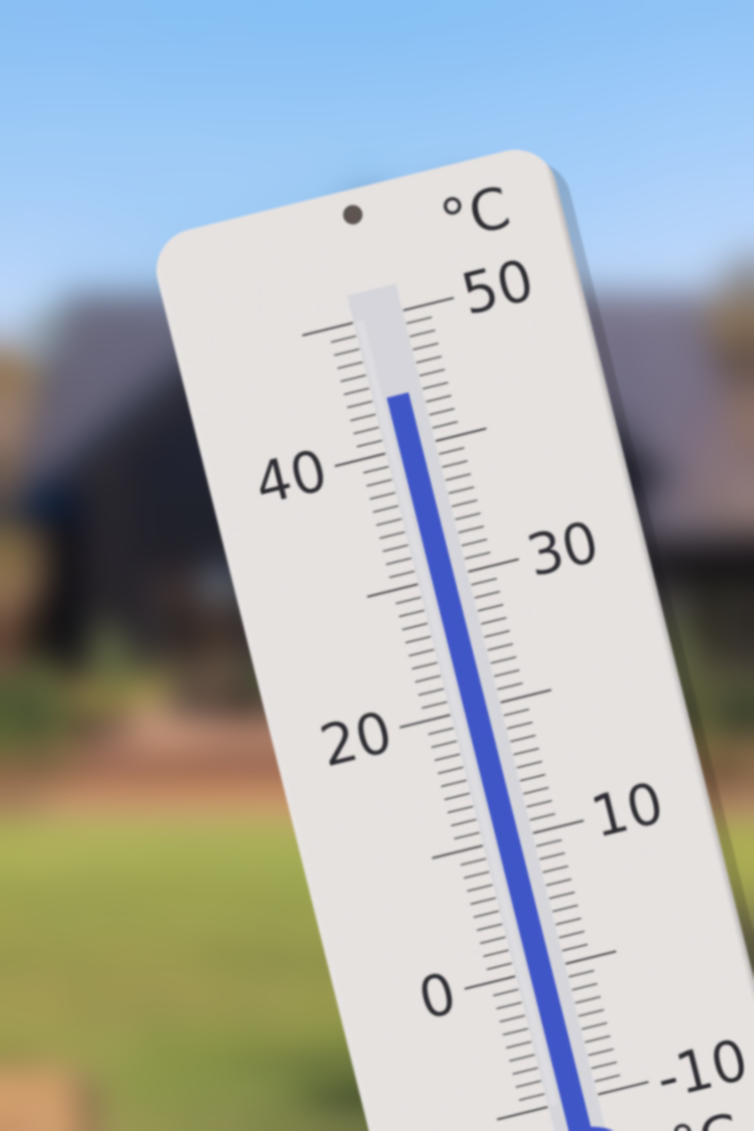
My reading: 44 °C
